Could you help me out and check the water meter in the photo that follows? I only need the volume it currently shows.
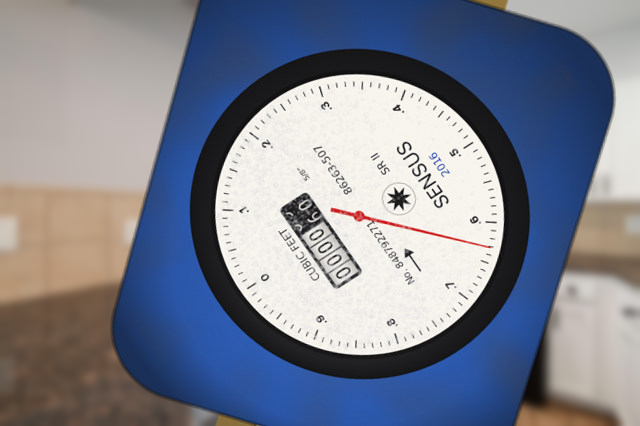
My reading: 59.63 ft³
